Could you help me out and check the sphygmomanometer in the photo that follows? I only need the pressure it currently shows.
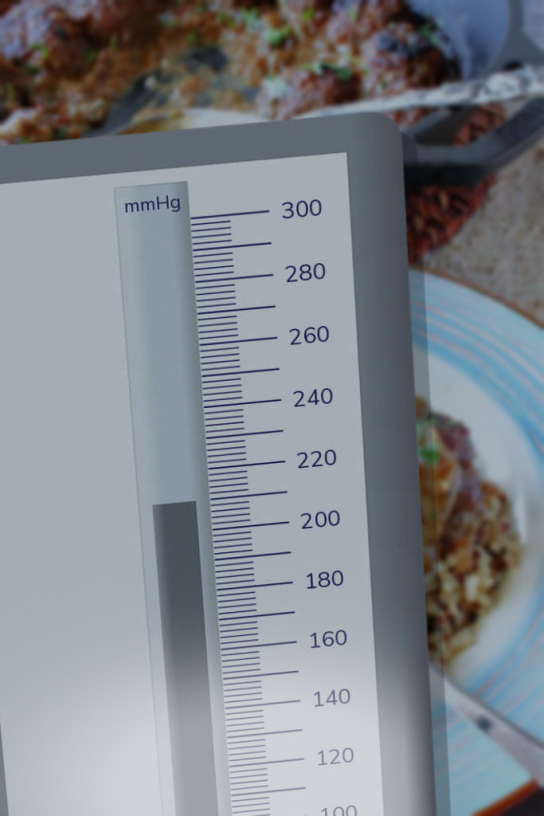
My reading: 210 mmHg
